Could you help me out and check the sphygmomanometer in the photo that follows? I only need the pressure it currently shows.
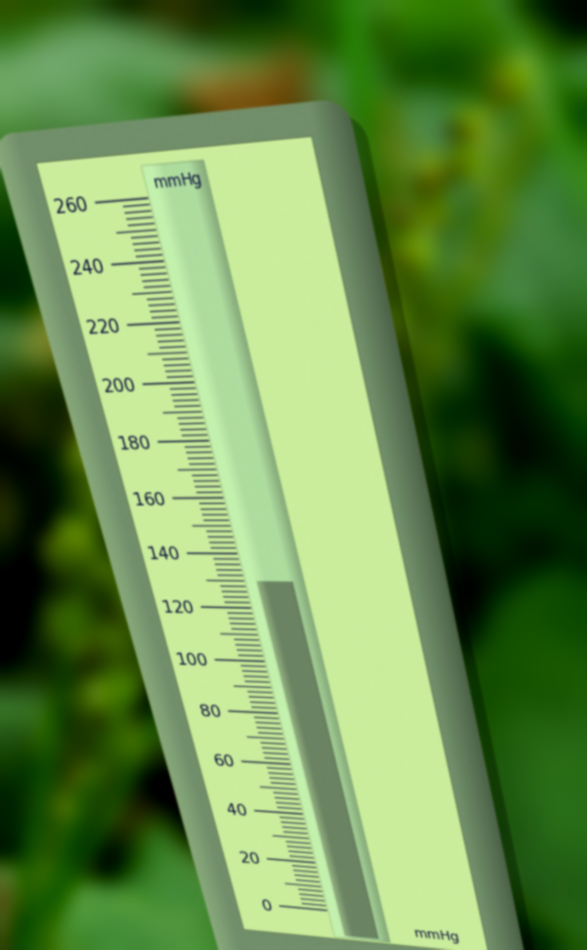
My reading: 130 mmHg
